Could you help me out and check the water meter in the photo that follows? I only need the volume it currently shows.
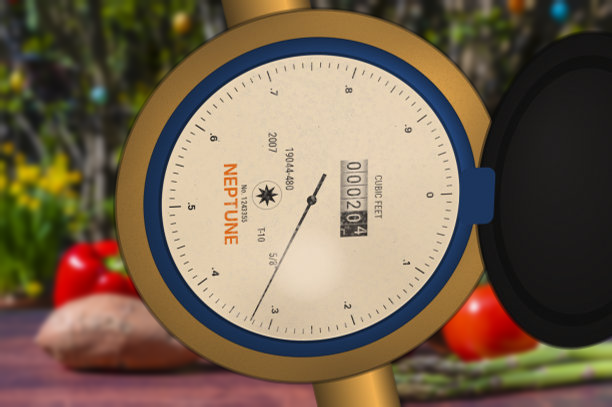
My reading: 204.32 ft³
